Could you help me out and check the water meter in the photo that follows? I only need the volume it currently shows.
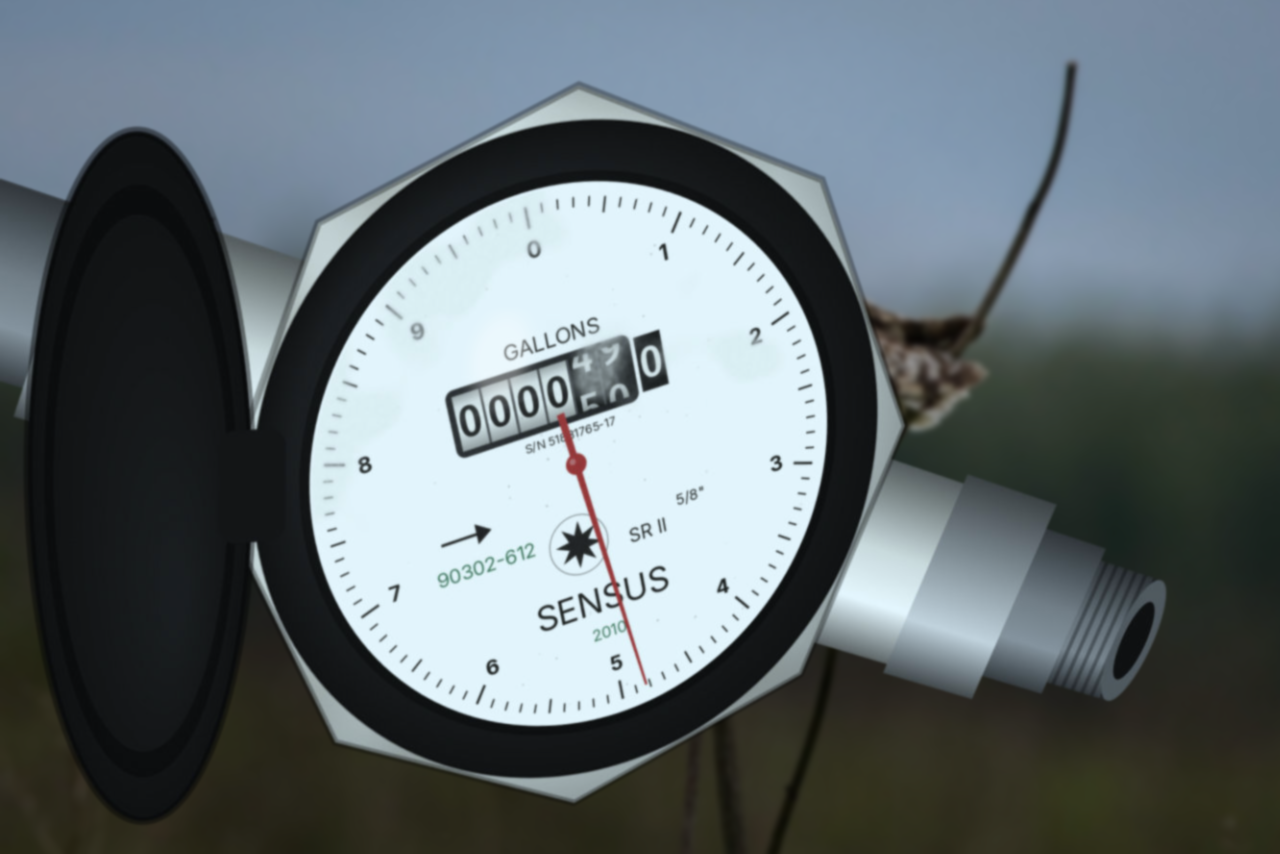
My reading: 494.8 gal
